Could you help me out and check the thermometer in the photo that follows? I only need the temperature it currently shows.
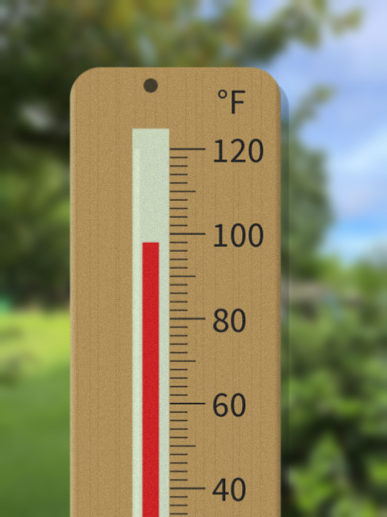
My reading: 98 °F
